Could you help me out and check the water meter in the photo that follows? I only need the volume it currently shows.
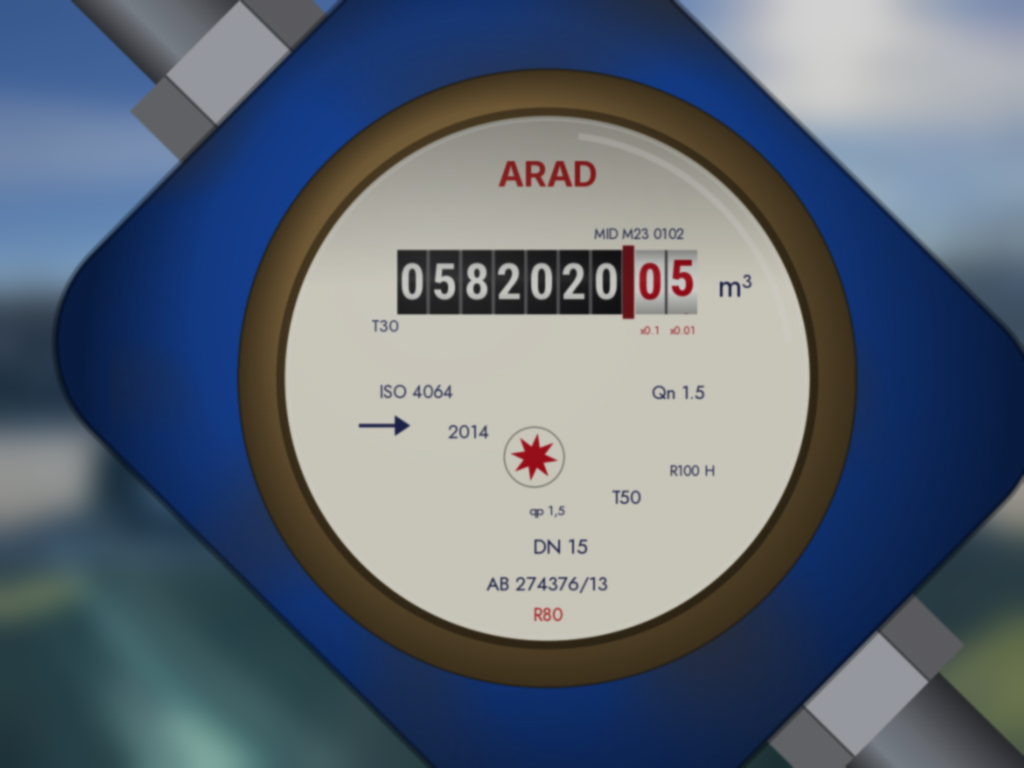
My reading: 582020.05 m³
